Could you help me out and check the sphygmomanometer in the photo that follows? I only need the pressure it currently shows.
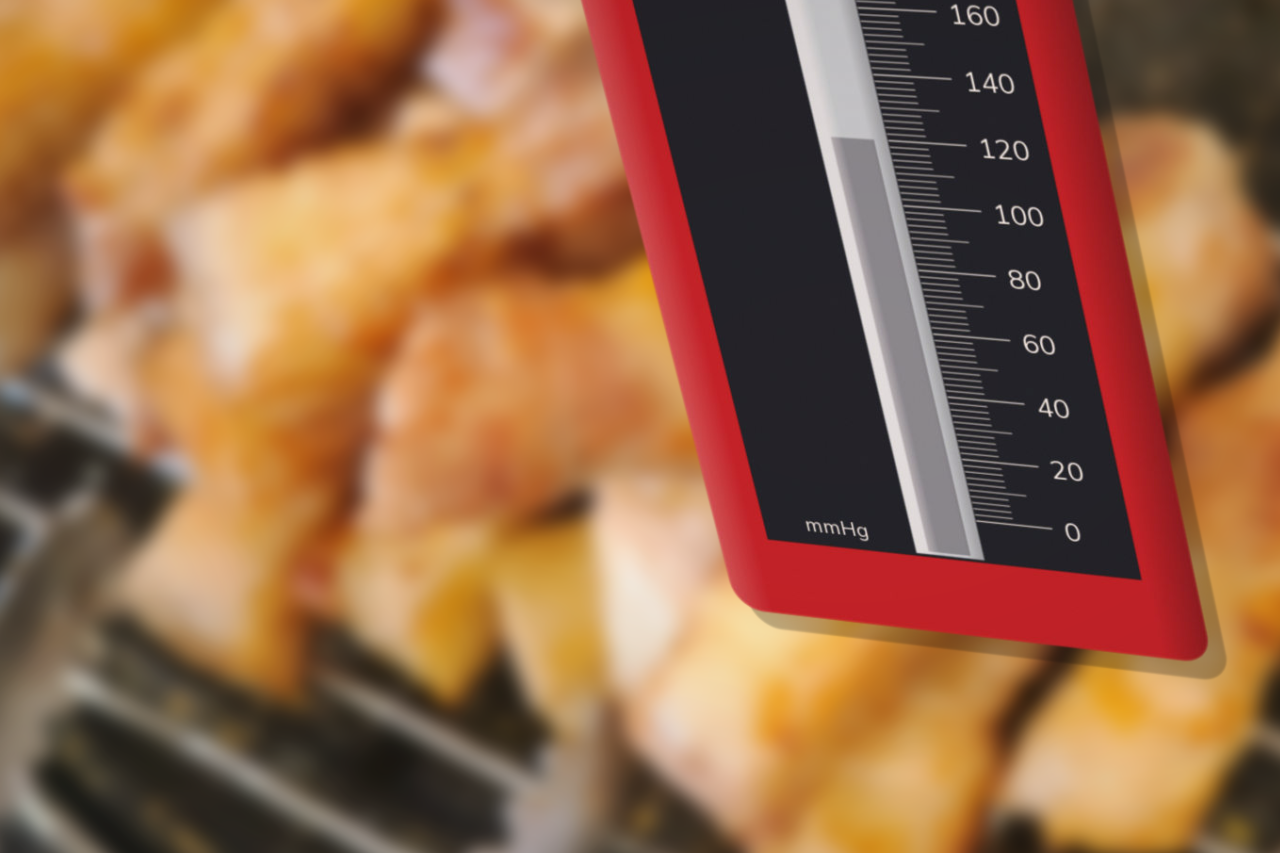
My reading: 120 mmHg
